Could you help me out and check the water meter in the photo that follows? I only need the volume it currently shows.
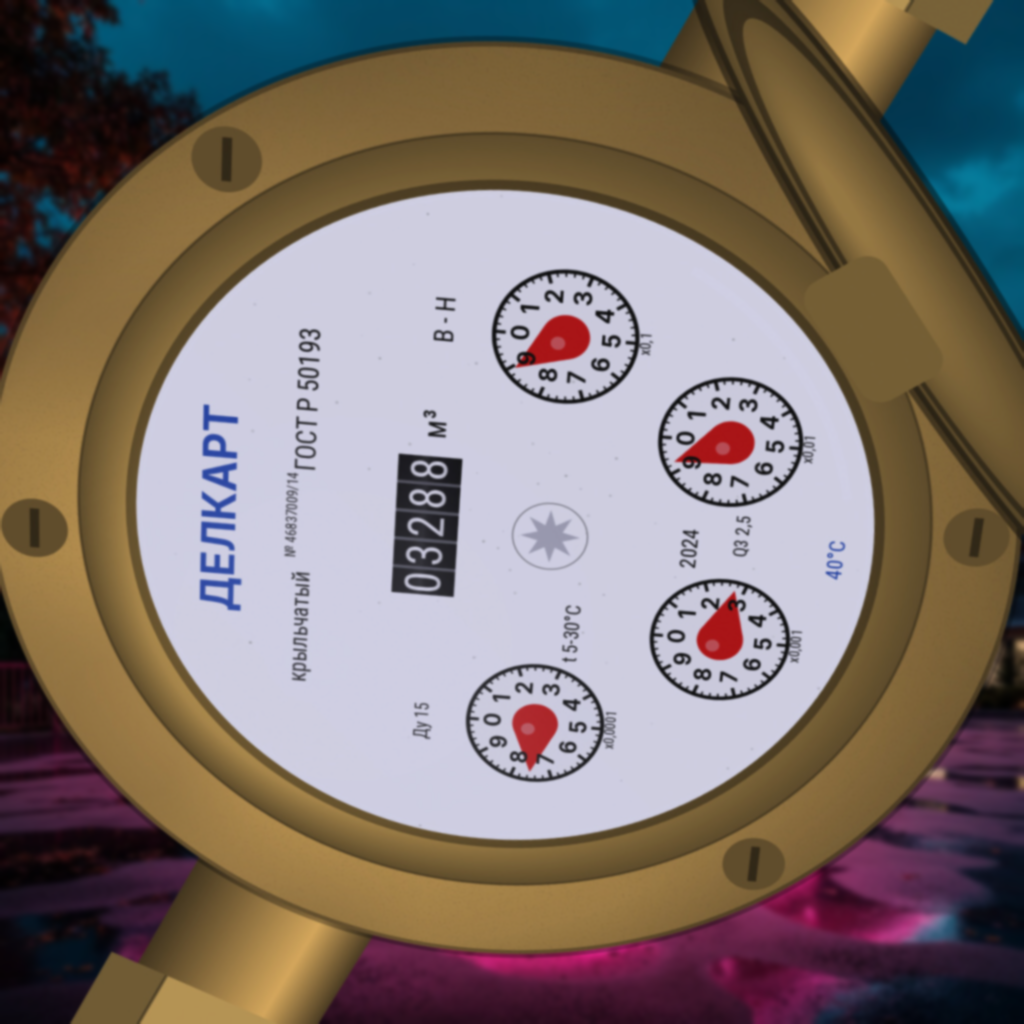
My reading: 3288.8927 m³
